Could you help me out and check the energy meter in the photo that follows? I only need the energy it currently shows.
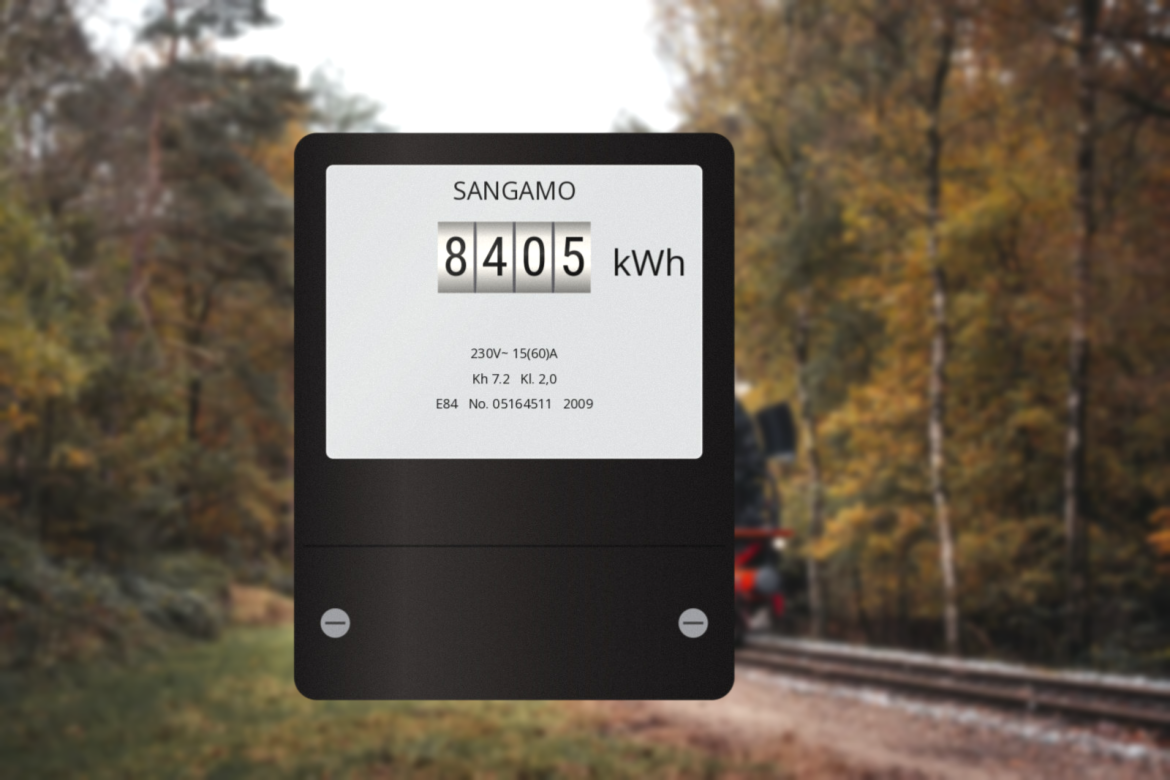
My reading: 8405 kWh
